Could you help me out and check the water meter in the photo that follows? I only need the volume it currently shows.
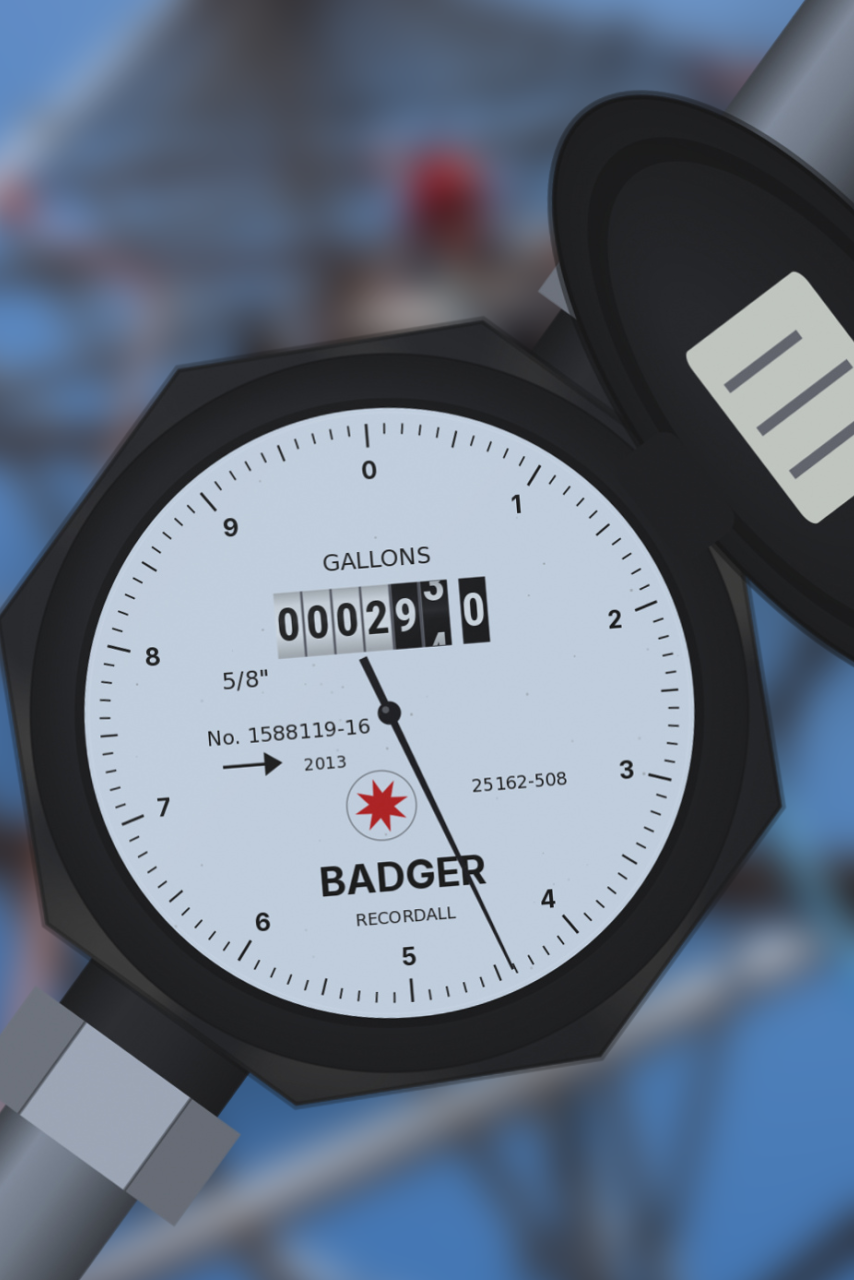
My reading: 2934.4 gal
